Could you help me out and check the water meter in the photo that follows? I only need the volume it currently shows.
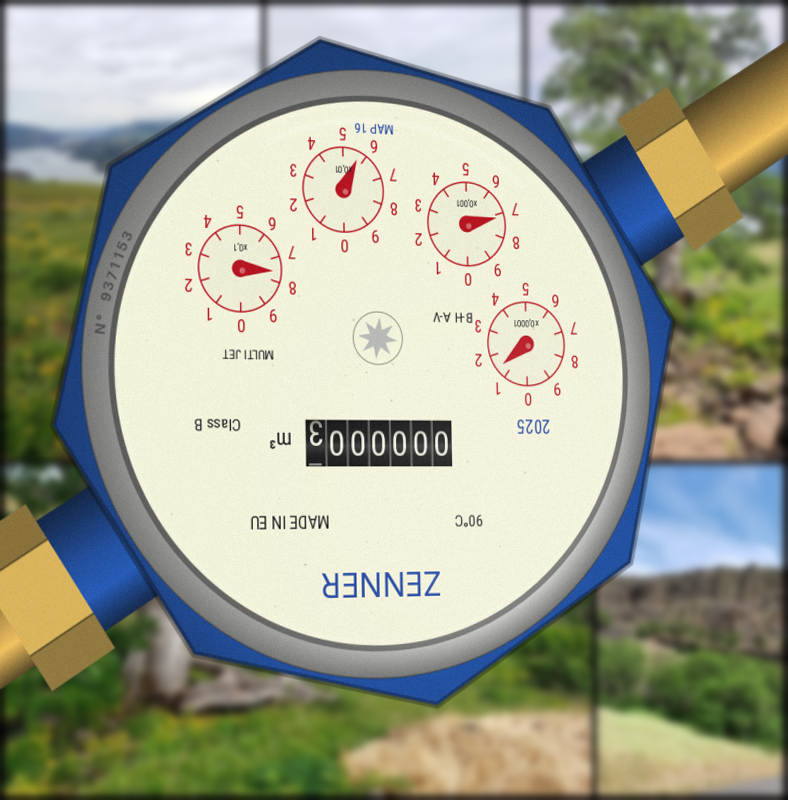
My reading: 2.7571 m³
